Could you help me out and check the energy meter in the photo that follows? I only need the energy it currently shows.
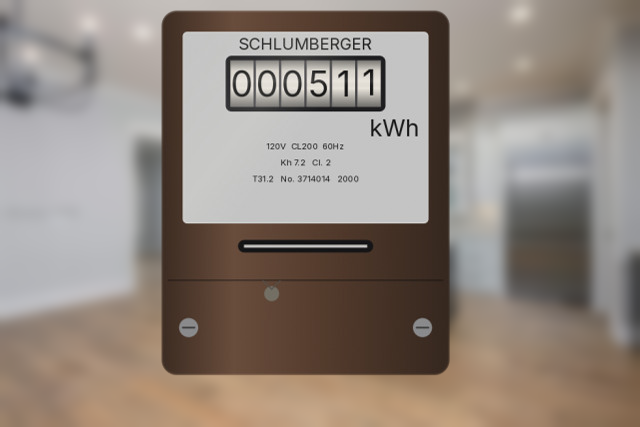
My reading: 511 kWh
